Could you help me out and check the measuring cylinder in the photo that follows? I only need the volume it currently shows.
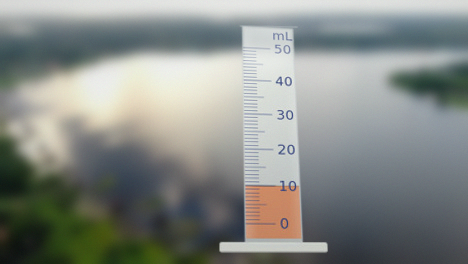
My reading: 10 mL
